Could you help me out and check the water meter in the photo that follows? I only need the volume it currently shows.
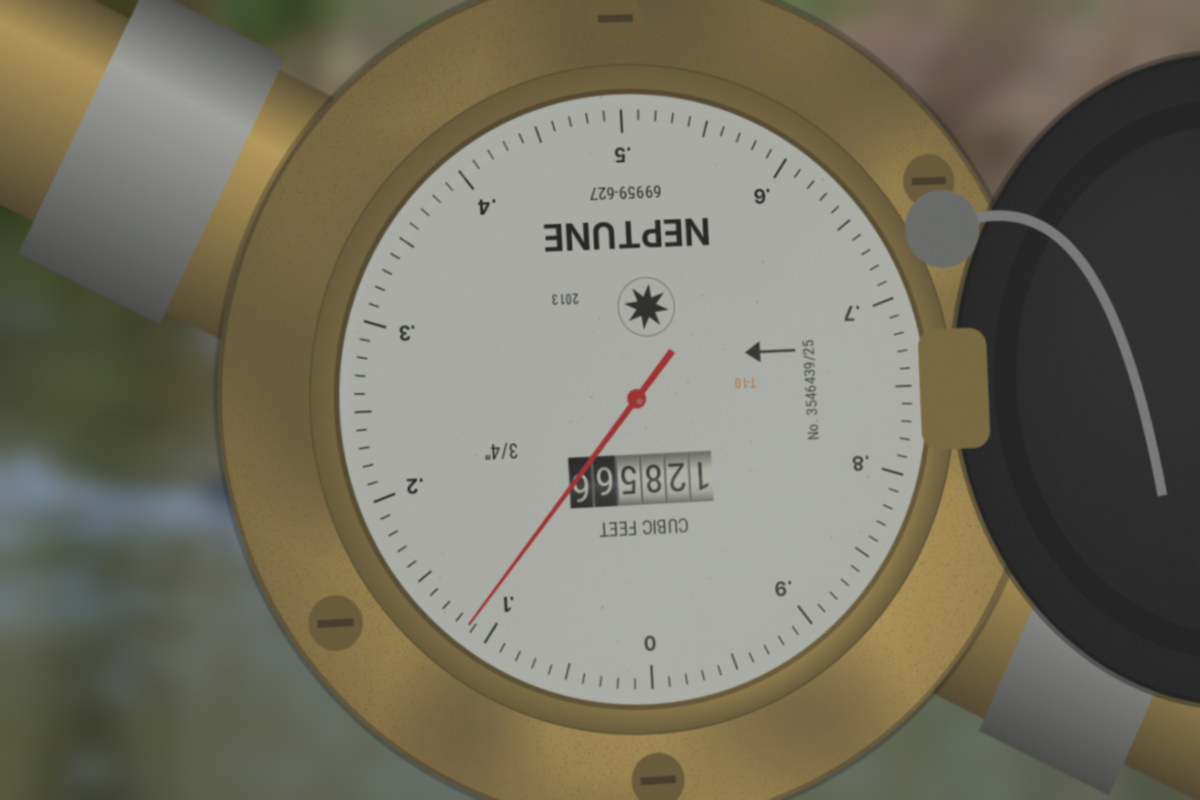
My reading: 128566.11 ft³
